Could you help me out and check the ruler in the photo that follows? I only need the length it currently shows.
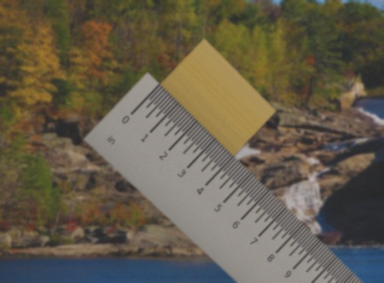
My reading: 4 in
